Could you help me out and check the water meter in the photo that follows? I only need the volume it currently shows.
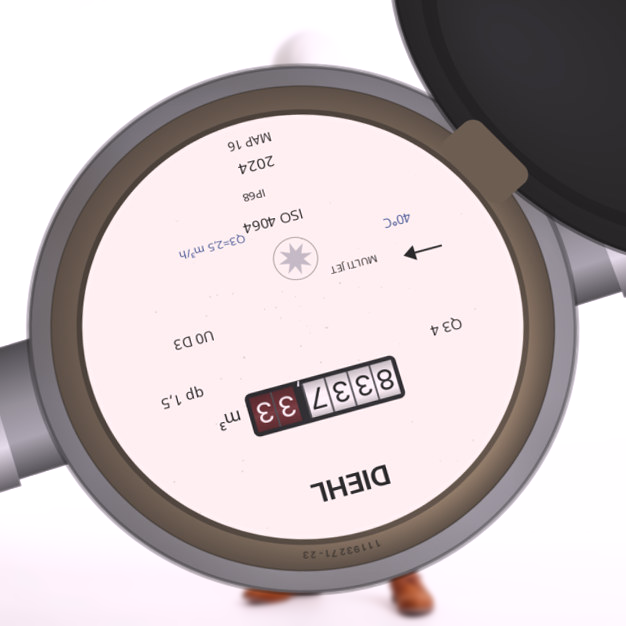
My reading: 8337.33 m³
